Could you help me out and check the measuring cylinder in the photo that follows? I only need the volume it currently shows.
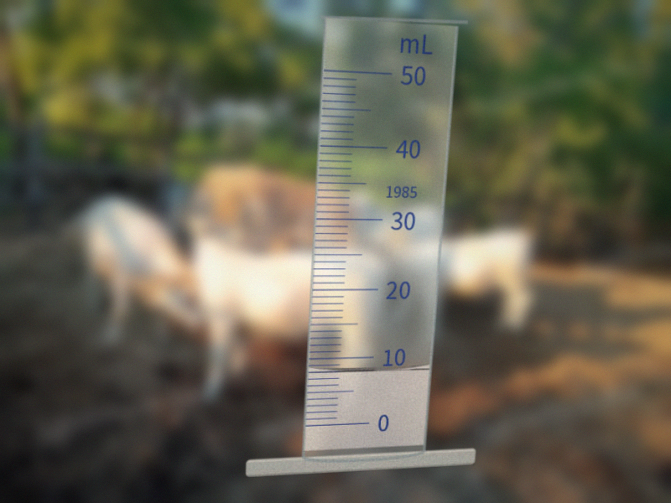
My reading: 8 mL
